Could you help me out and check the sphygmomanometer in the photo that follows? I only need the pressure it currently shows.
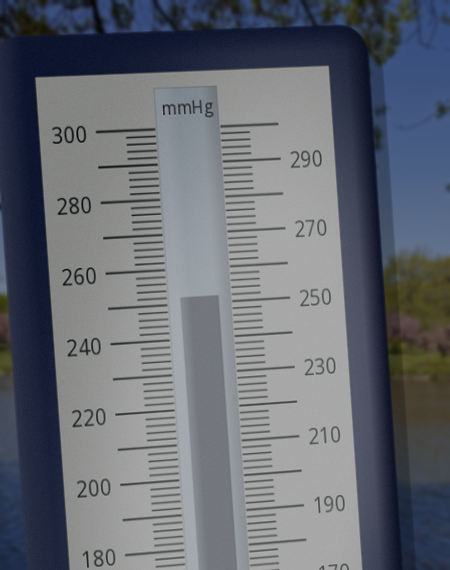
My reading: 252 mmHg
